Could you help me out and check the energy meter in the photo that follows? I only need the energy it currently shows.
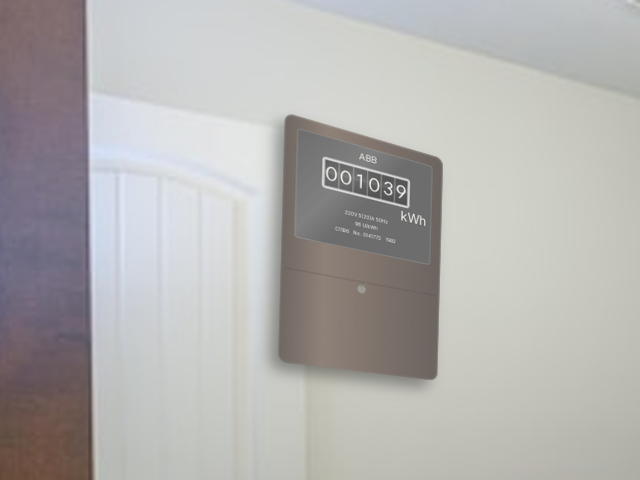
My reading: 1039 kWh
